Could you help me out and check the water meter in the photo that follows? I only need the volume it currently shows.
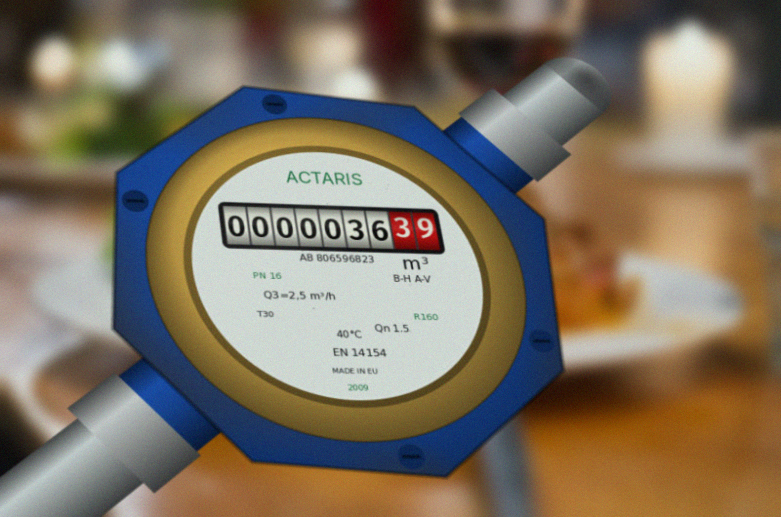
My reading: 36.39 m³
